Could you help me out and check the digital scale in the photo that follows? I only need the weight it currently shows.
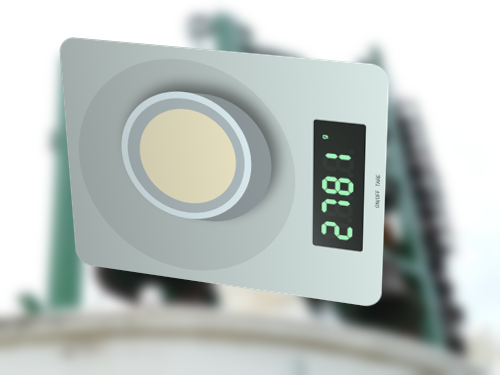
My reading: 2781 g
